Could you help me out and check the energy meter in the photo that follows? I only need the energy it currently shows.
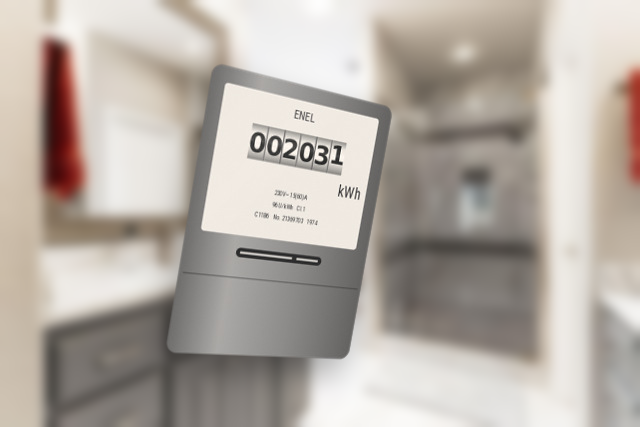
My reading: 2031 kWh
